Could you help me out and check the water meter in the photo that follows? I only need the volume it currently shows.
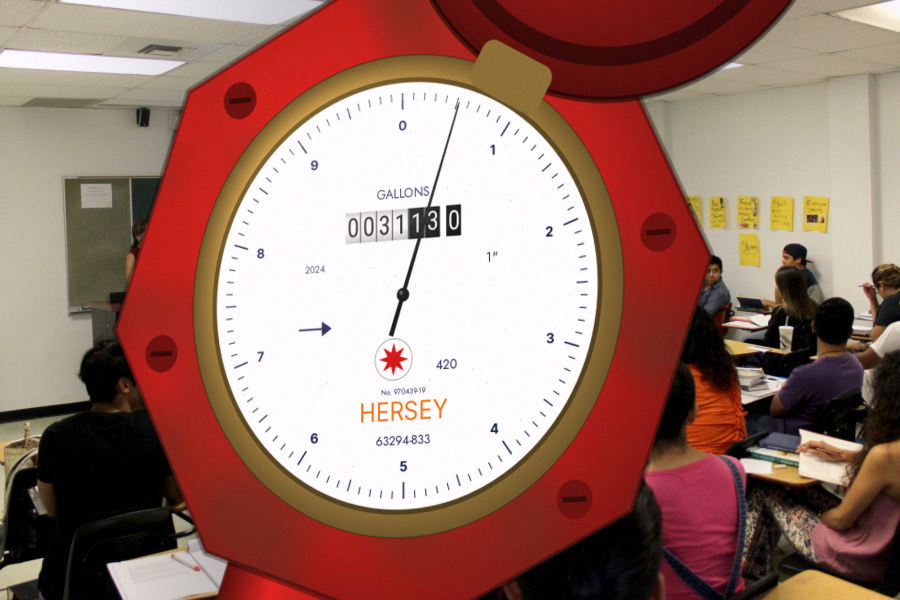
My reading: 31130.5 gal
